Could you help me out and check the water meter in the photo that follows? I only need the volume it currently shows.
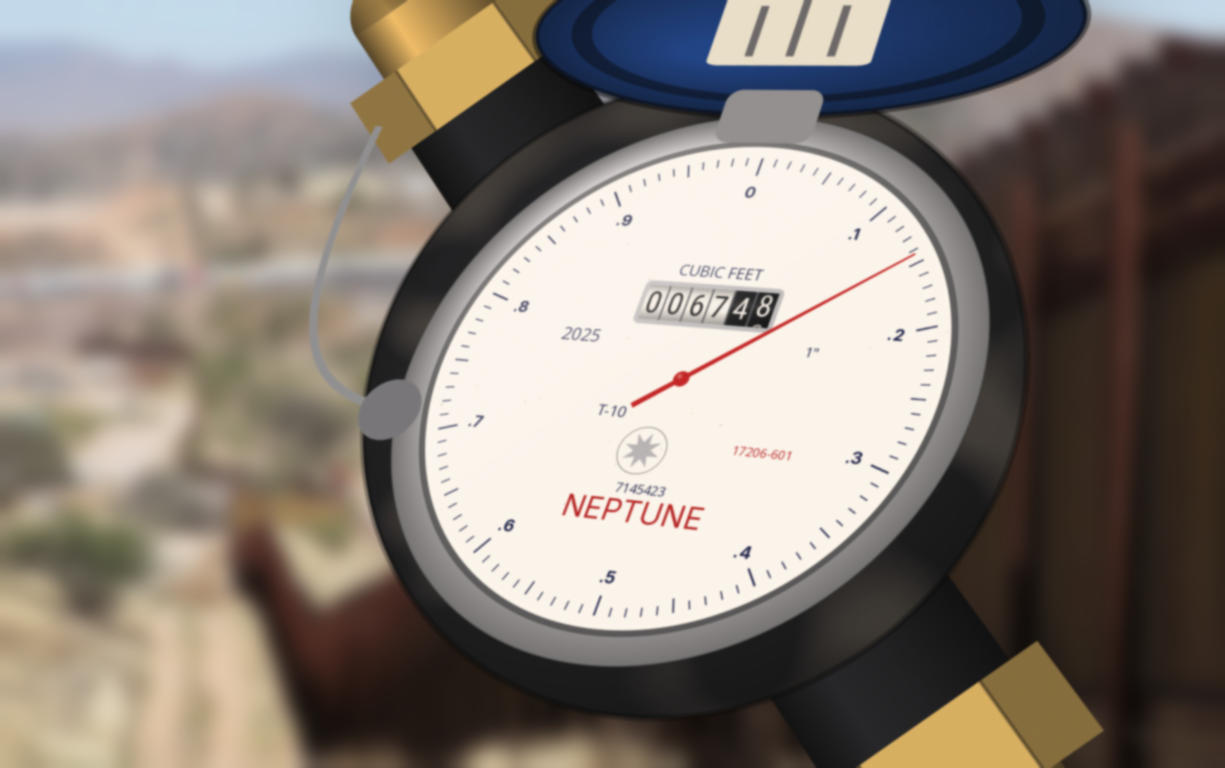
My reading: 6748.14 ft³
